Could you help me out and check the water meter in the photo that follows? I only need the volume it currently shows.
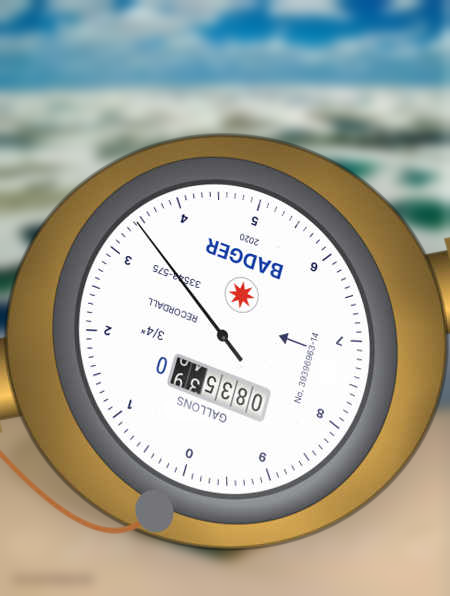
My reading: 835393.4 gal
